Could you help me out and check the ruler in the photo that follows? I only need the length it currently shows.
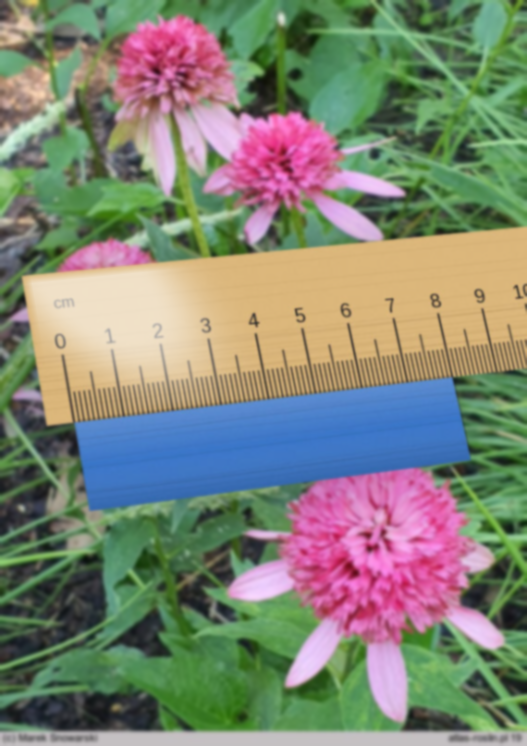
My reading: 8 cm
